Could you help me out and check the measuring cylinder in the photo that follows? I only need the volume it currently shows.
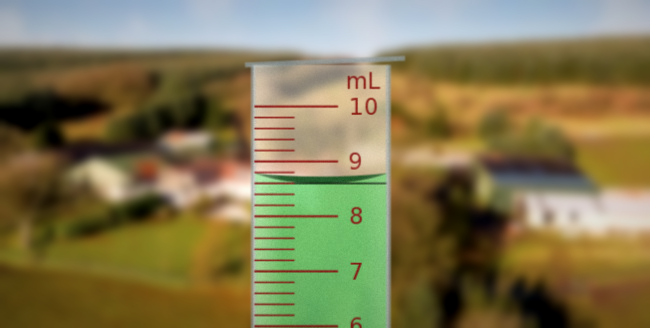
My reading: 8.6 mL
